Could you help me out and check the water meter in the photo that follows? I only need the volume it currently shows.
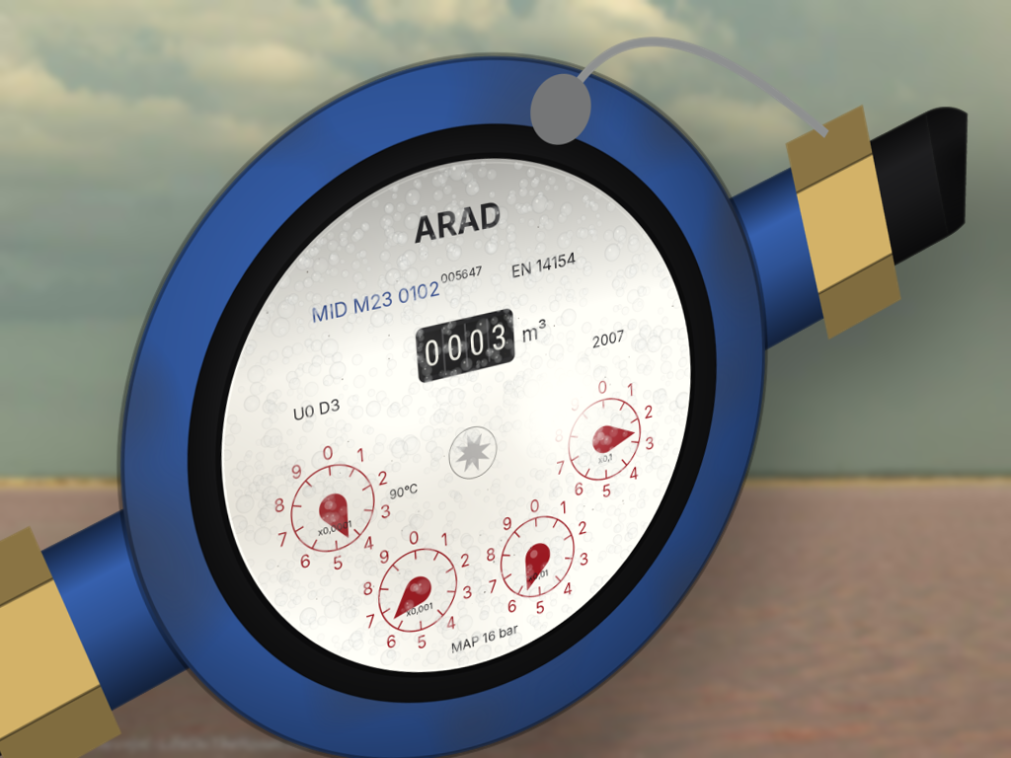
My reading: 3.2564 m³
